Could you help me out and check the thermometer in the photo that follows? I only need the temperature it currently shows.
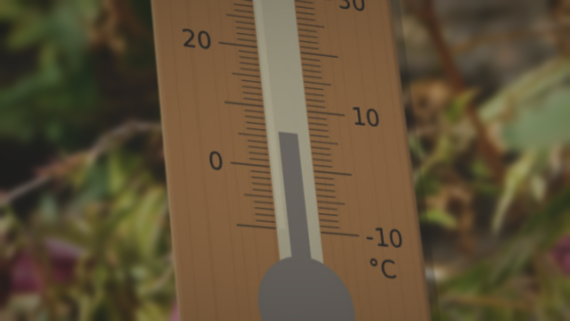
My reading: 6 °C
